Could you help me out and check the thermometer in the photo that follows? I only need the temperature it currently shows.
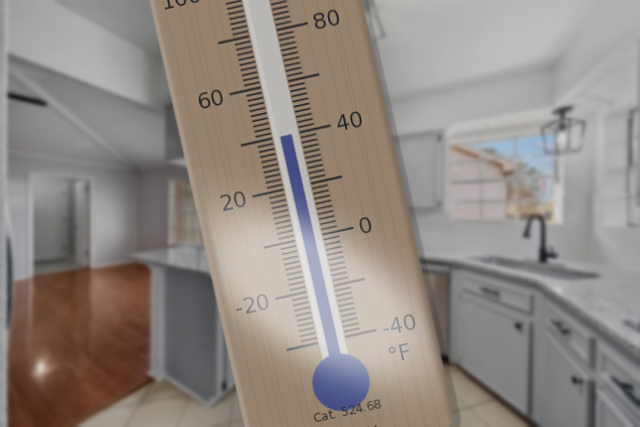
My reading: 40 °F
